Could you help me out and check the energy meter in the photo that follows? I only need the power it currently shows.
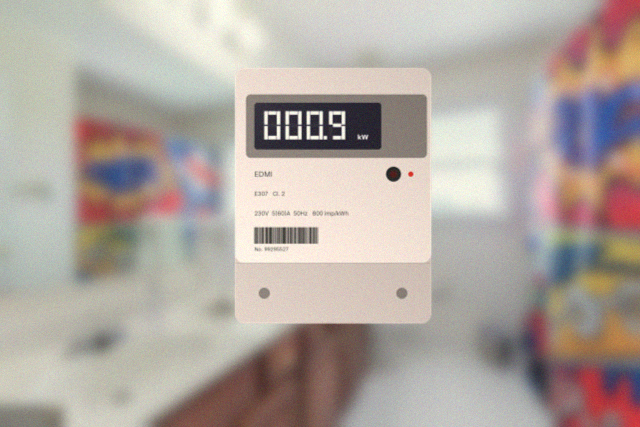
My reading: 0.9 kW
